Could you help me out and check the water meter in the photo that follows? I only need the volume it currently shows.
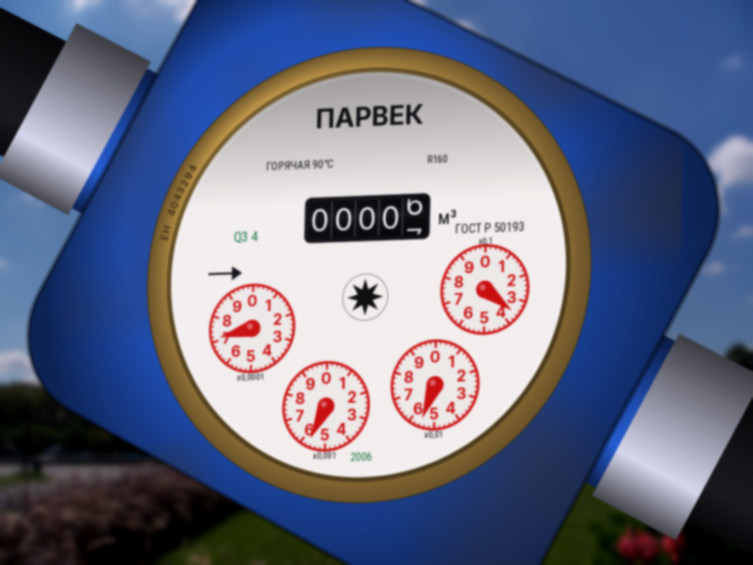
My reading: 6.3557 m³
